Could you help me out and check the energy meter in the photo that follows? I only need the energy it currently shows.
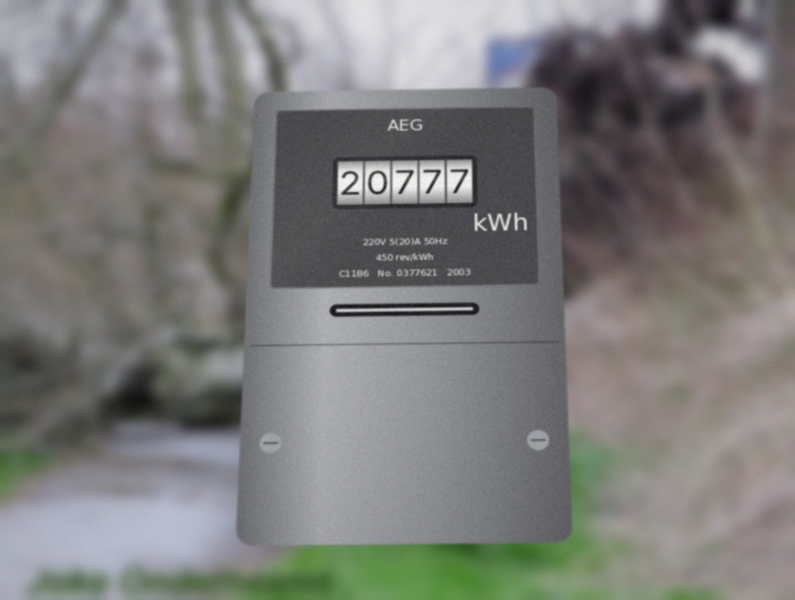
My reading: 20777 kWh
